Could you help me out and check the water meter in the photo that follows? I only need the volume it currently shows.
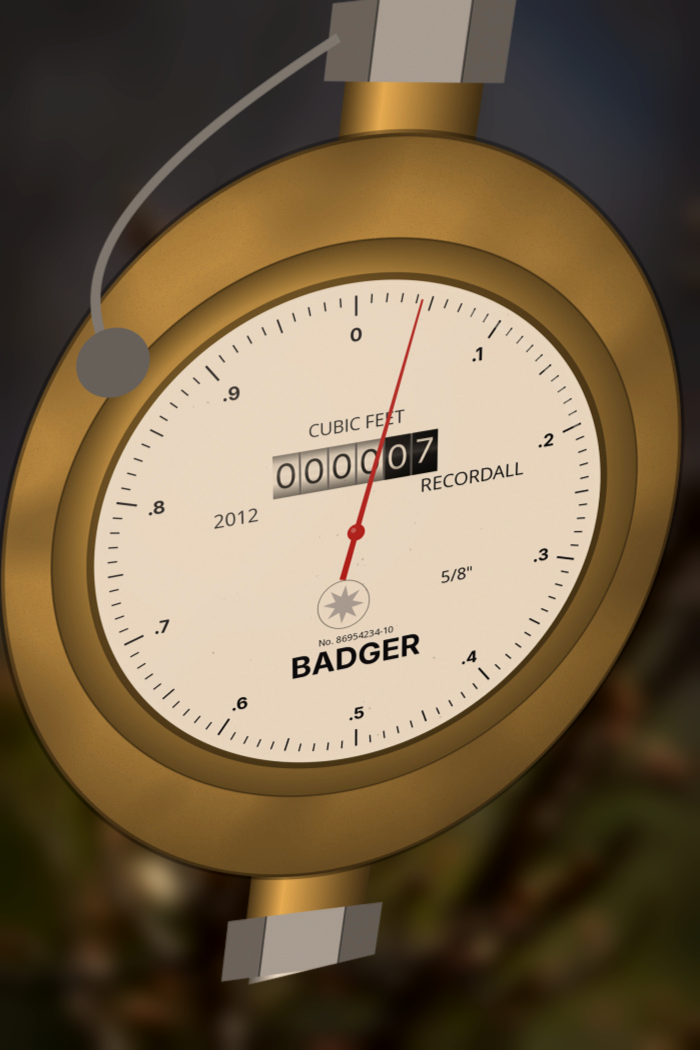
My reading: 7.04 ft³
